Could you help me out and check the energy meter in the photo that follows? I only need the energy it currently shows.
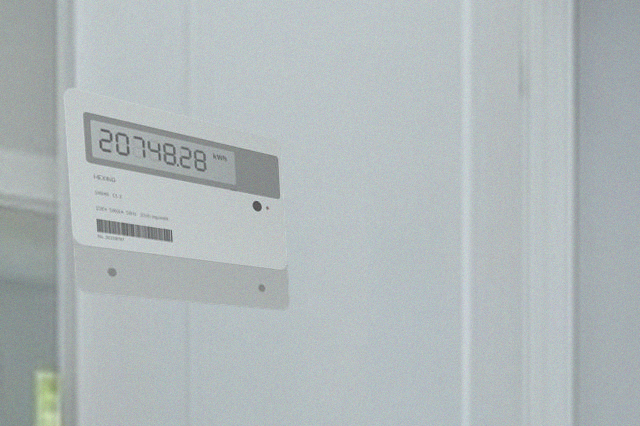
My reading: 20748.28 kWh
